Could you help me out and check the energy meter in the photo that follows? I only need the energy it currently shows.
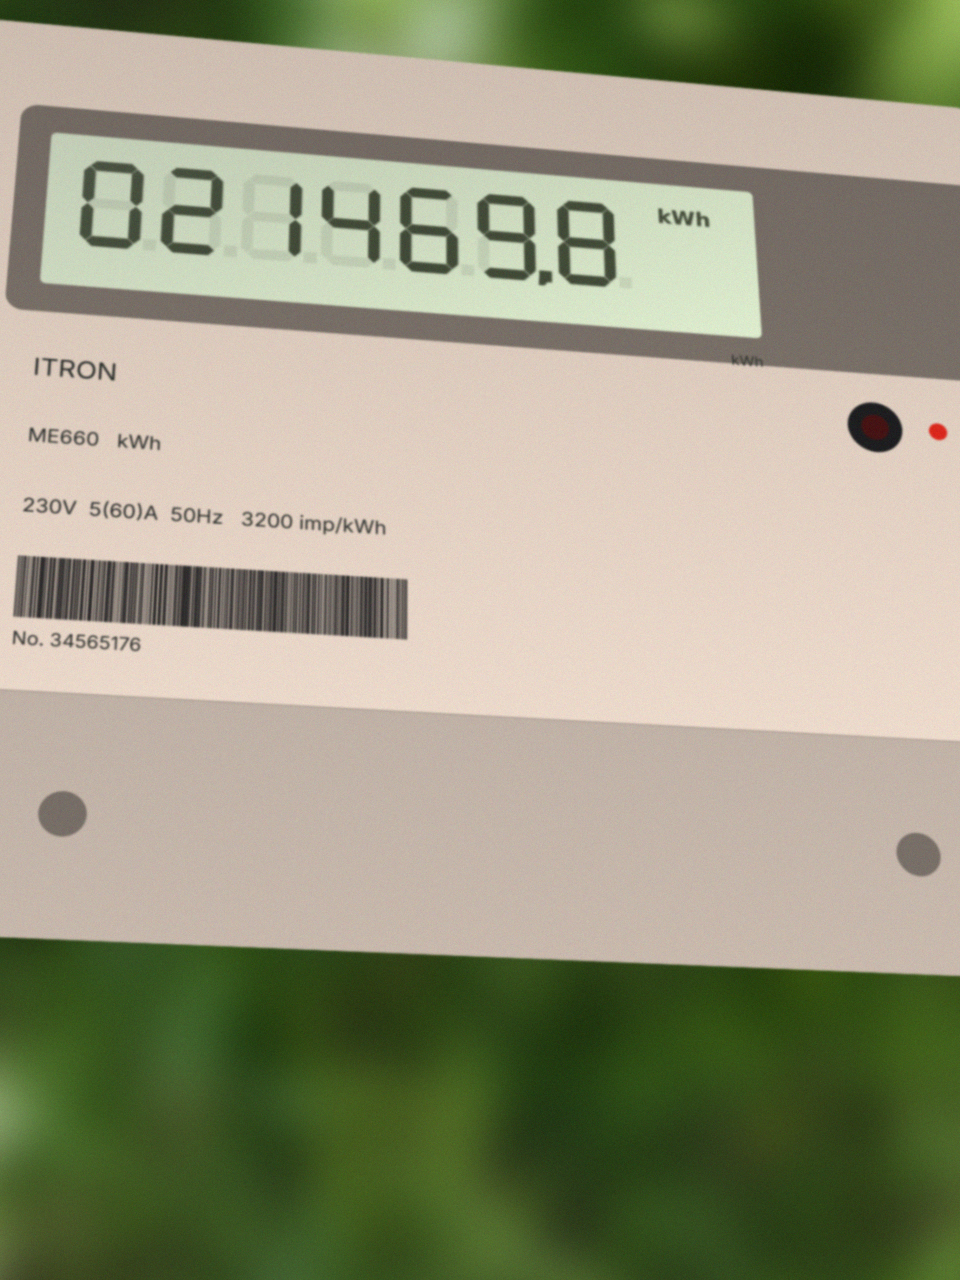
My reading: 21469.8 kWh
